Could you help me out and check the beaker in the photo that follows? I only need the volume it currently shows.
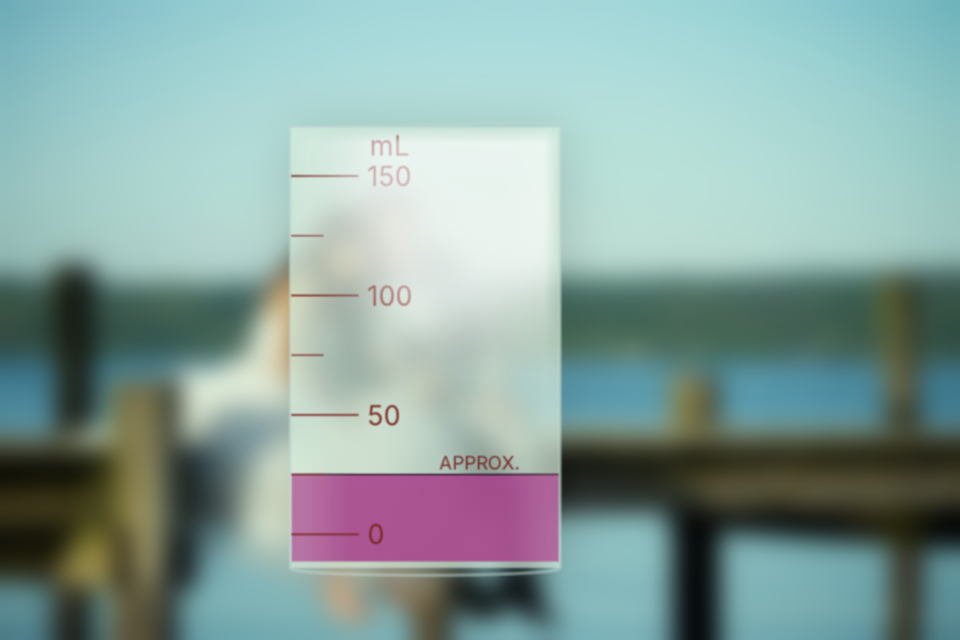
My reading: 25 mL
